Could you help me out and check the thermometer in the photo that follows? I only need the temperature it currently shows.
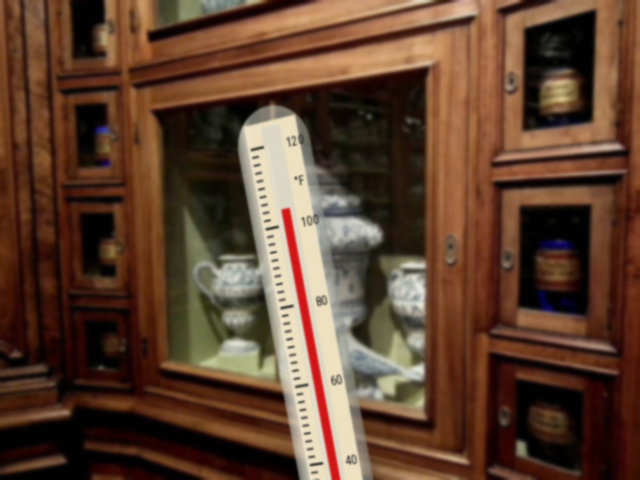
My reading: 104 °F
